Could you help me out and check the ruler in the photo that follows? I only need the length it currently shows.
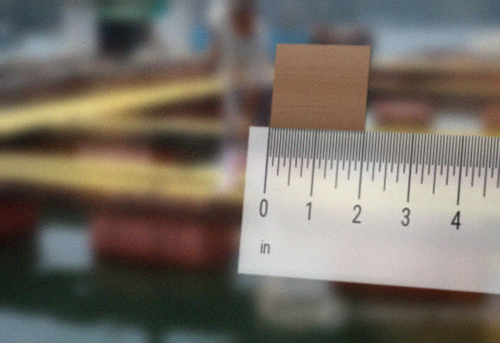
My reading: 2 in
